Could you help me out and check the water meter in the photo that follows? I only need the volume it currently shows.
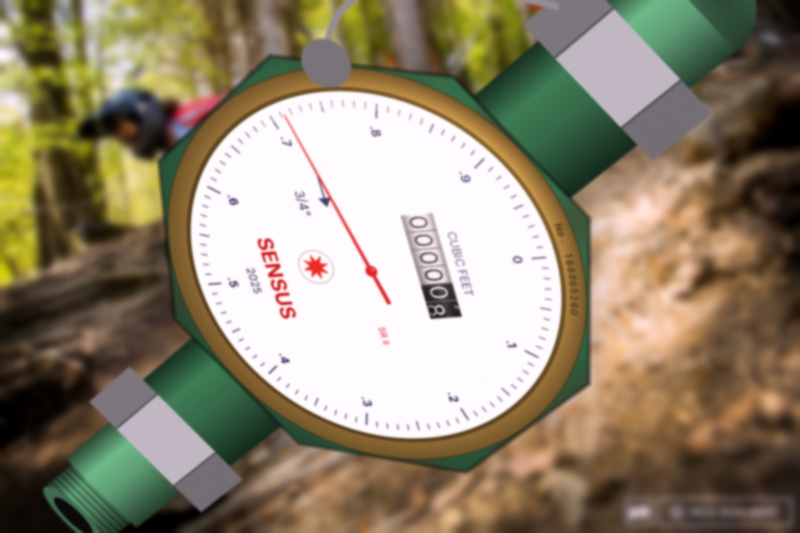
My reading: 7.71 ft³
